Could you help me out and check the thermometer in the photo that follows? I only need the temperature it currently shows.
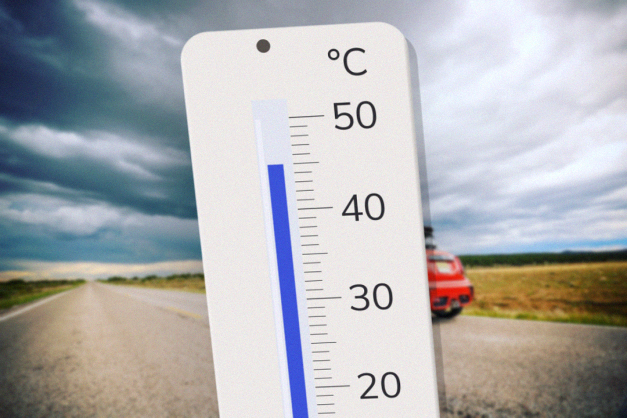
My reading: 45 °C
